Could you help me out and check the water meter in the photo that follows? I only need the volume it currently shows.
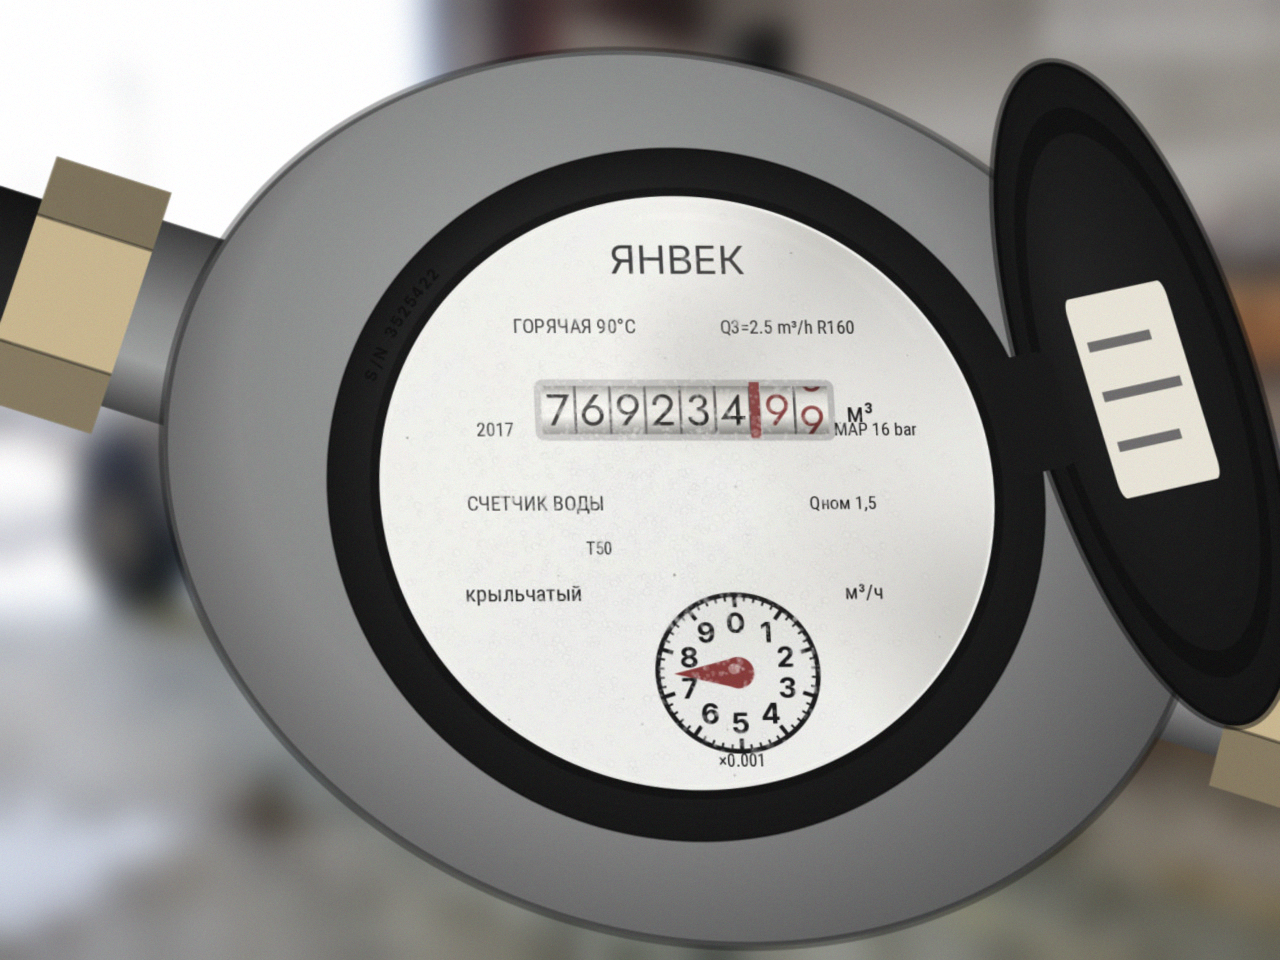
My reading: 769234.987 m³
